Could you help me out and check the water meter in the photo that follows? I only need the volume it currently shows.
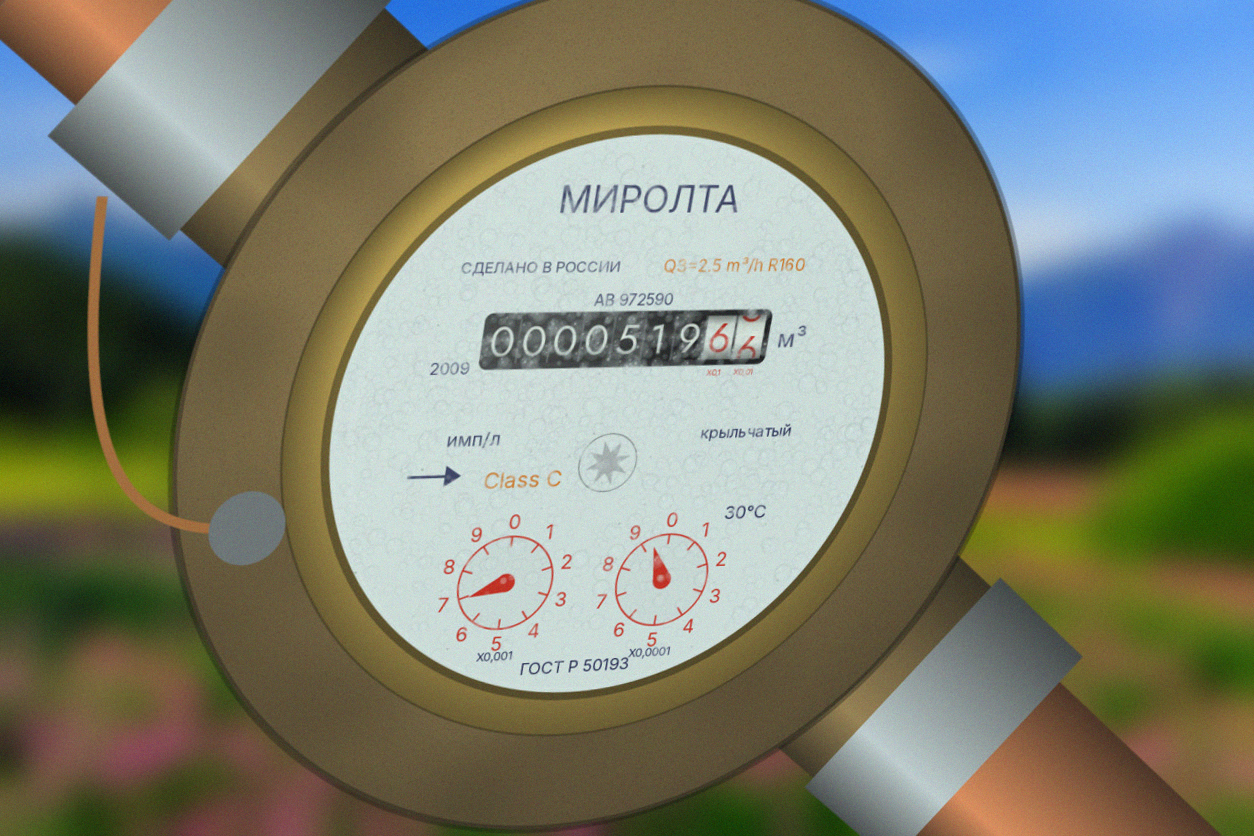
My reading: 519.6569 m³
